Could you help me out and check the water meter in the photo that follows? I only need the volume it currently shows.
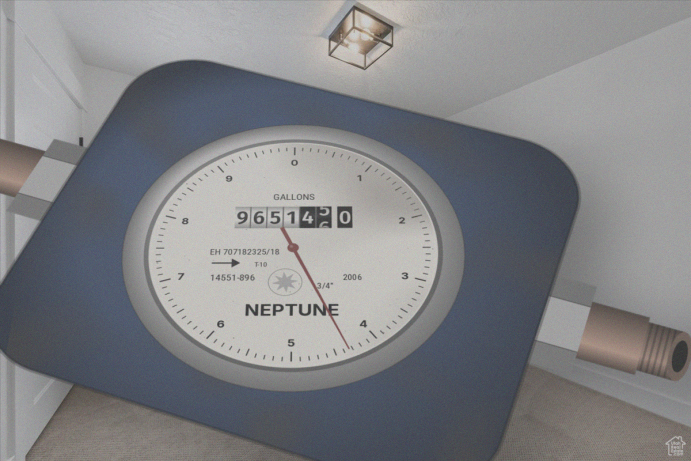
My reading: 9651454.3 gal
